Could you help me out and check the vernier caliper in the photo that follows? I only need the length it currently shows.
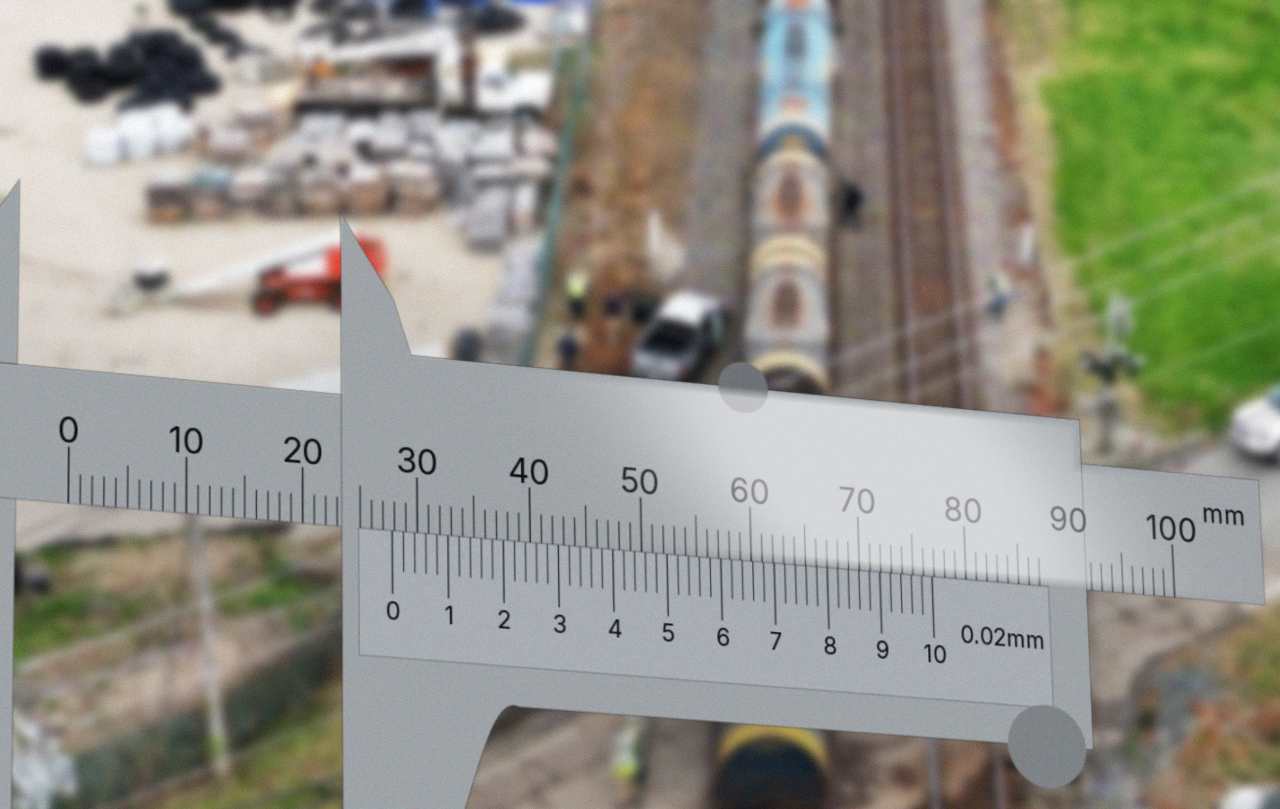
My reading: 27.8 mm
